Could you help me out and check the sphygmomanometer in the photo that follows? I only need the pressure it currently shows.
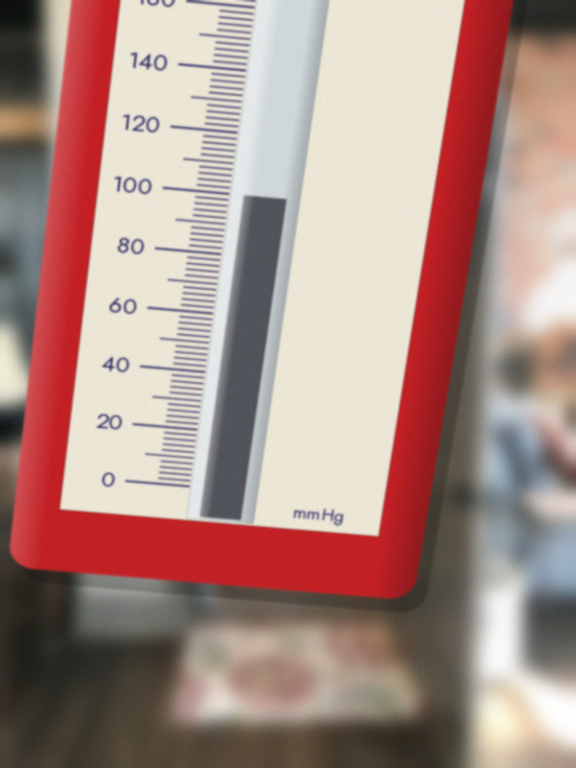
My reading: 100 mmHg
